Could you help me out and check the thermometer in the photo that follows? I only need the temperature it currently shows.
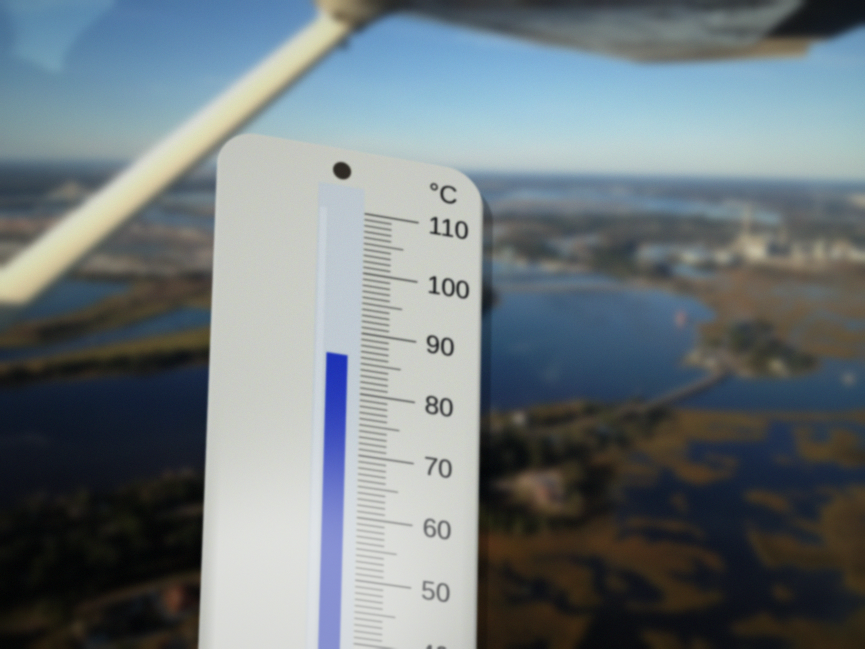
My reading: 86 °C
